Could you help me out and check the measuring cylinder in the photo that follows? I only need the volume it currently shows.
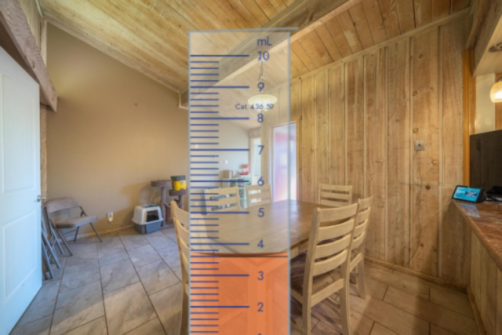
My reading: 3.6 mL
